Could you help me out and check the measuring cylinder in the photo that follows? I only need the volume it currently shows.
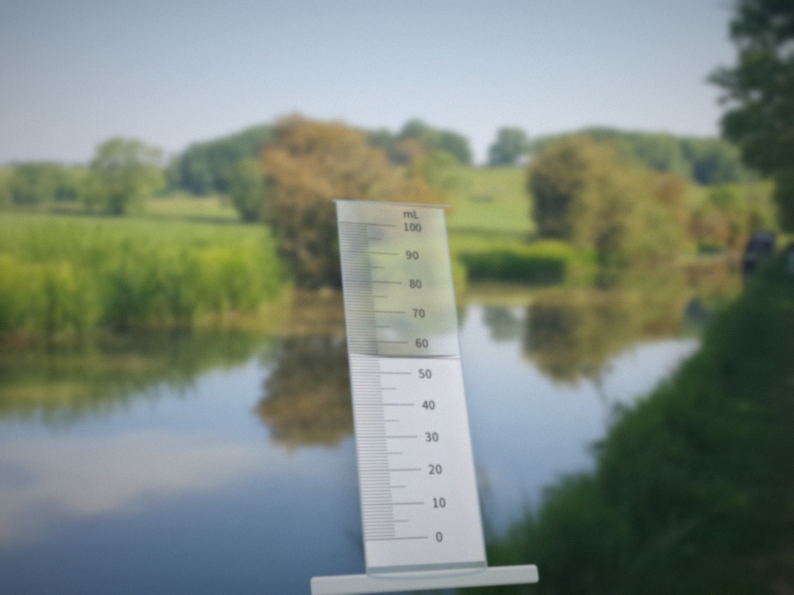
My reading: 55 mL
